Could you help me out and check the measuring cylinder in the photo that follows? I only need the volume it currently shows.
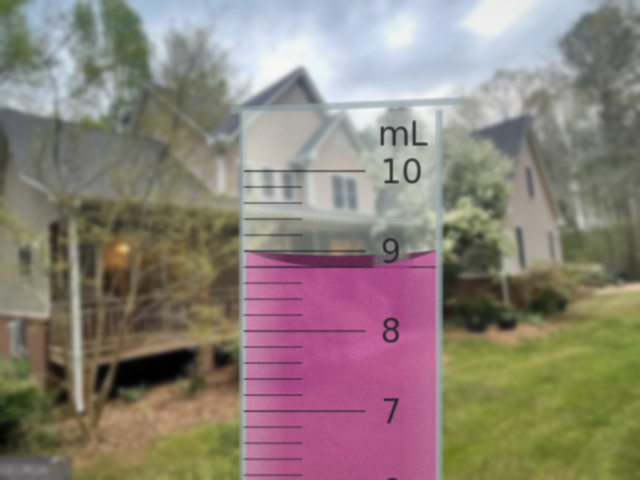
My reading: 8.8 mL
